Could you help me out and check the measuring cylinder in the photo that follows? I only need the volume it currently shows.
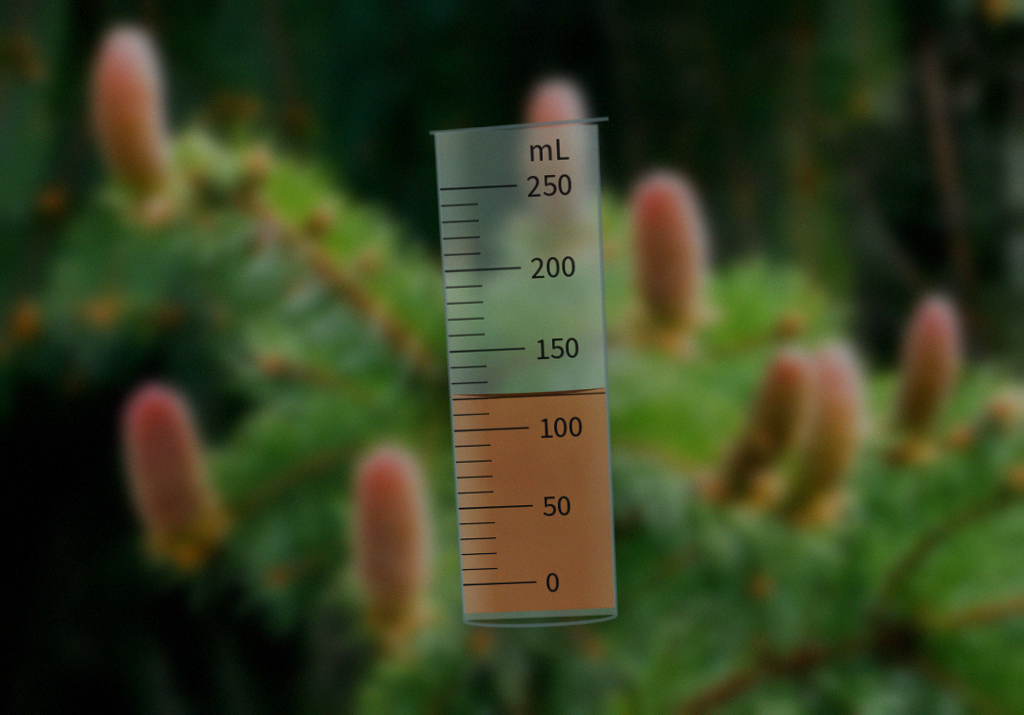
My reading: 120 mL
